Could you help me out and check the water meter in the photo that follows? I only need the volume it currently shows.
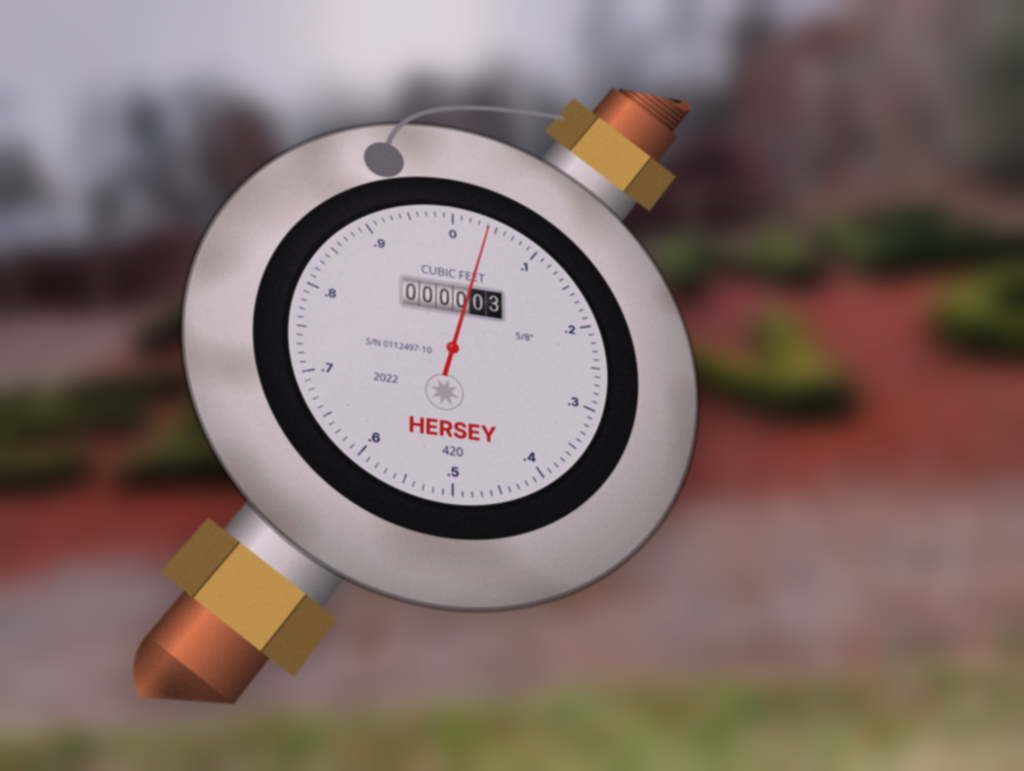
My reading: 3.04 ft³
